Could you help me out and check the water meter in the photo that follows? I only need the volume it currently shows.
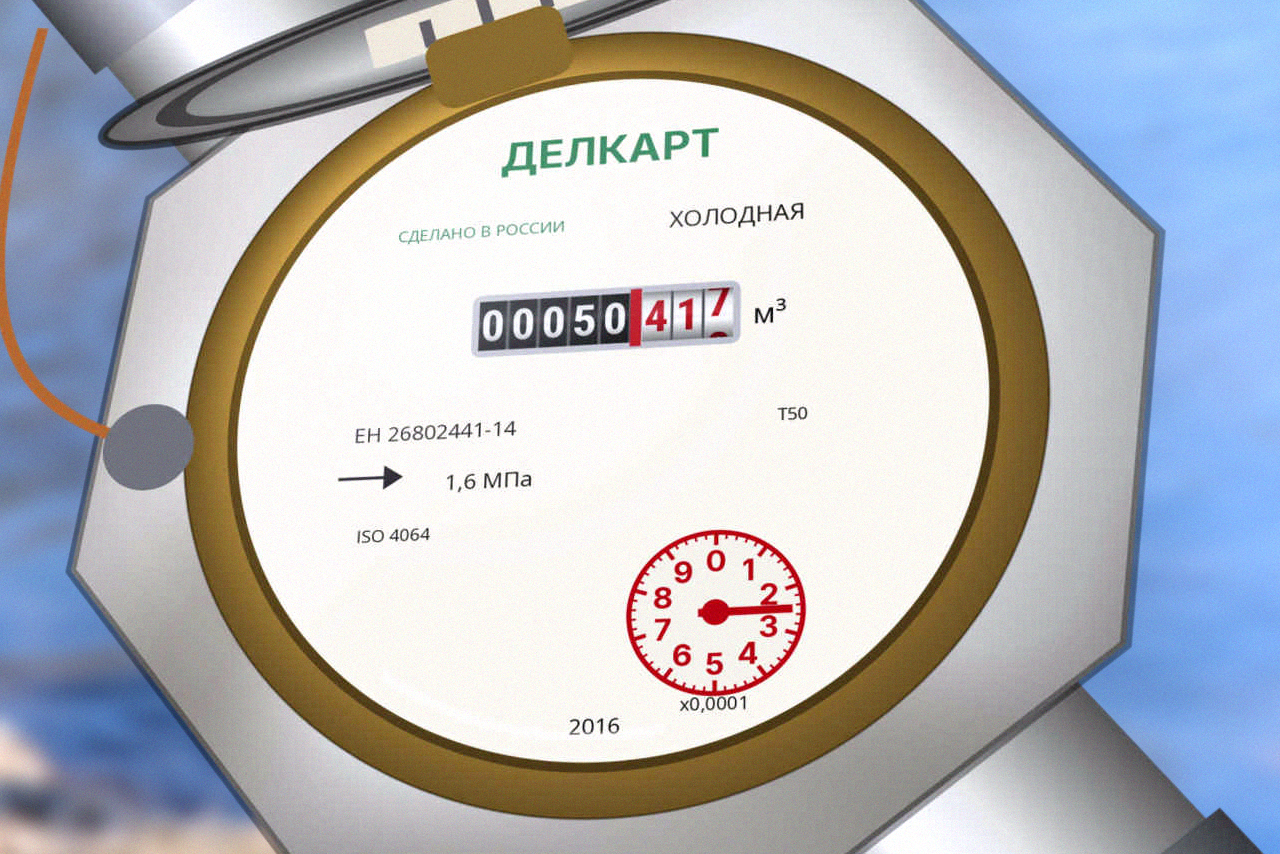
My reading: 50.4172 m³
